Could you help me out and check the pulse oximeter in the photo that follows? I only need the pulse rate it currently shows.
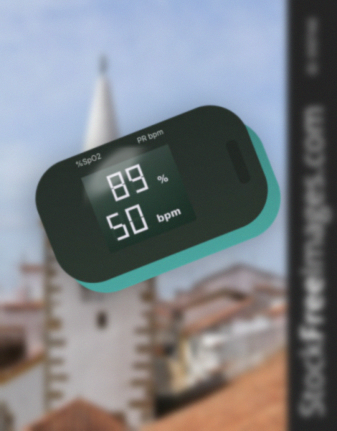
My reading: 50 bpm
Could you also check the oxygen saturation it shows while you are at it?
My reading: 89 %
